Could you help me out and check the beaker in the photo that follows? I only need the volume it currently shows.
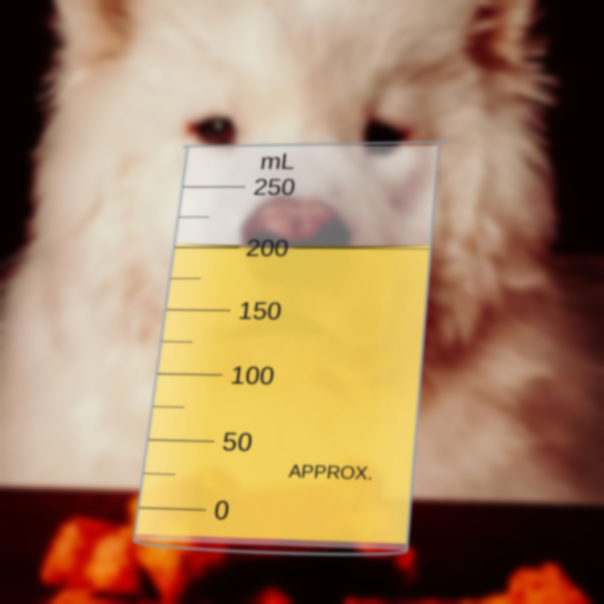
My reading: 200 mL
